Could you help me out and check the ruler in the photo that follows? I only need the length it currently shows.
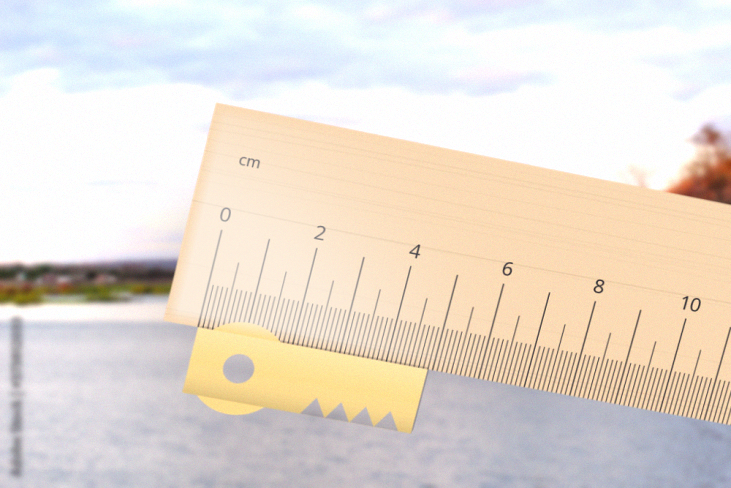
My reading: 4.9 cm
